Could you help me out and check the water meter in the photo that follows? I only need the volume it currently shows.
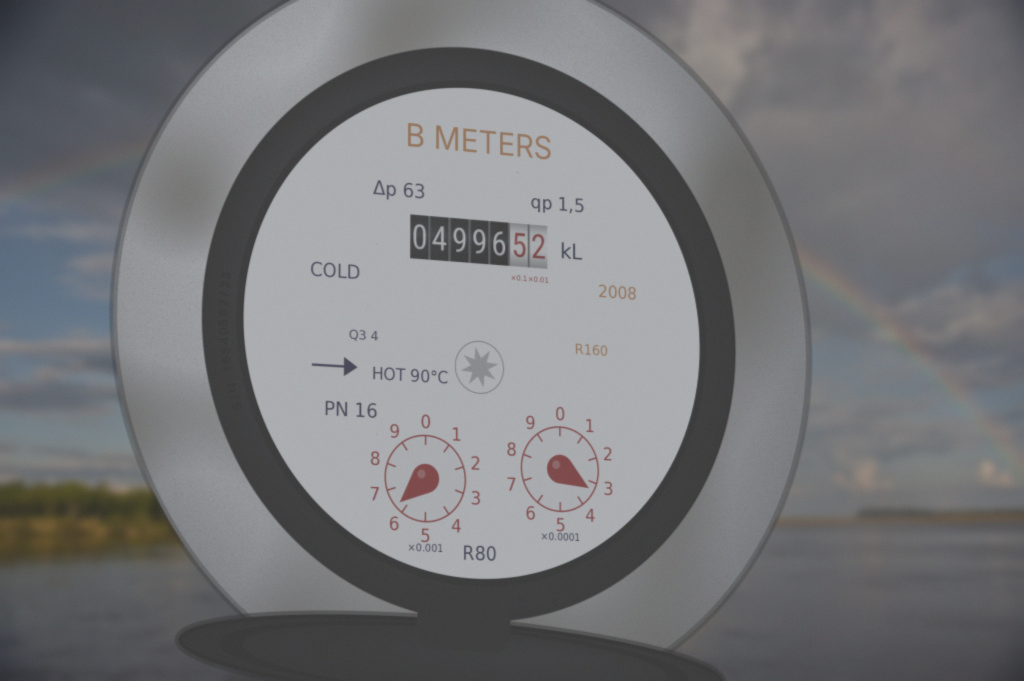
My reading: 4996.5263 kL
